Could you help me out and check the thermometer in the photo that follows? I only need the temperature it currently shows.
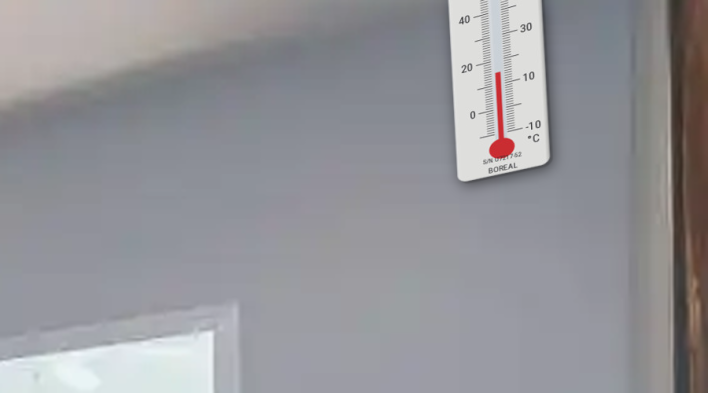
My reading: 15 °C
